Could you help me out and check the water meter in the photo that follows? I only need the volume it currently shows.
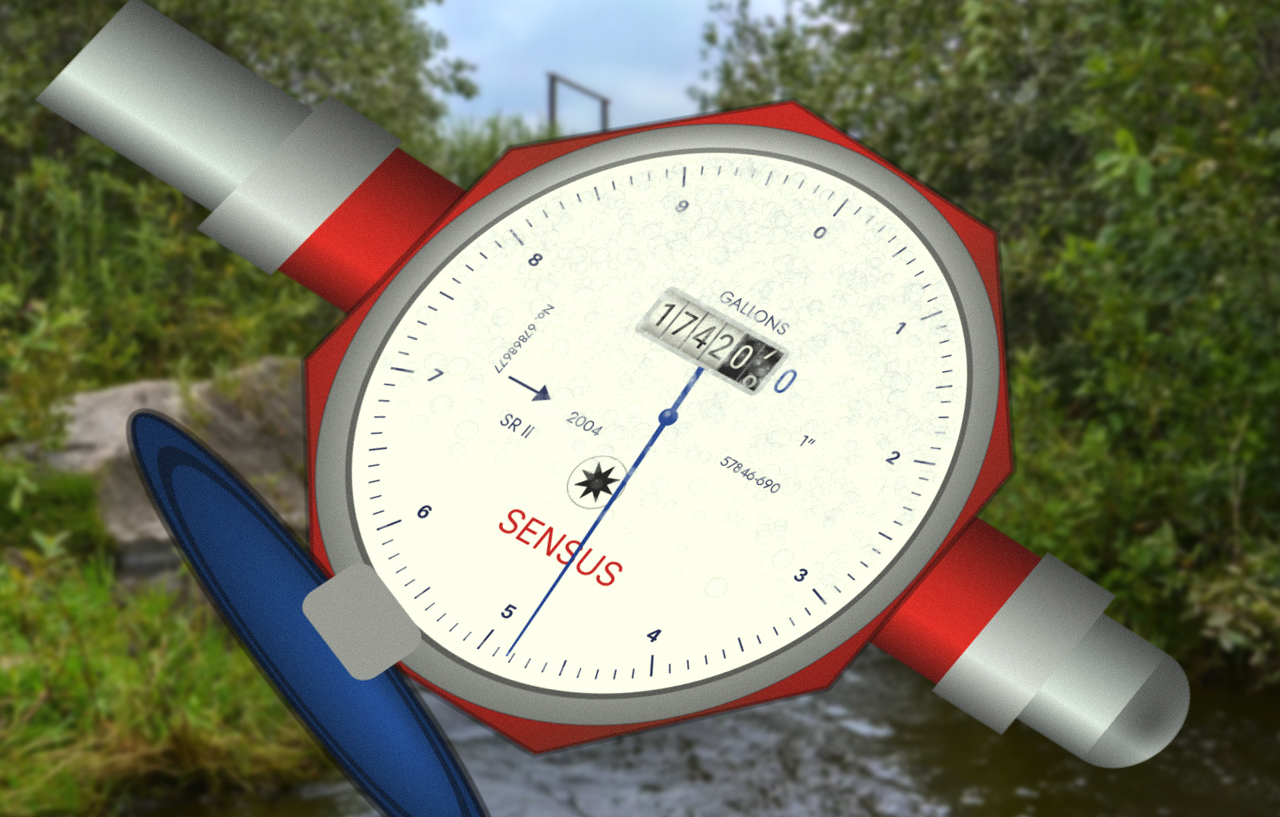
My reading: 1742074.8 gal
